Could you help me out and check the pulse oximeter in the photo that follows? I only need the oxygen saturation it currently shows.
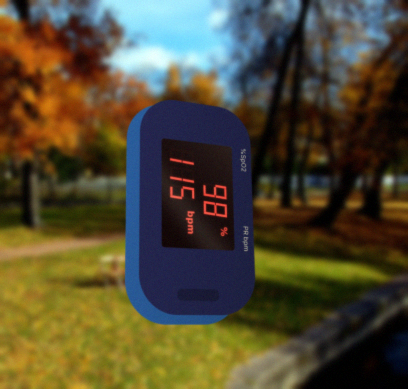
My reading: 98 %
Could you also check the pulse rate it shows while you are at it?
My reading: 115 bpm
